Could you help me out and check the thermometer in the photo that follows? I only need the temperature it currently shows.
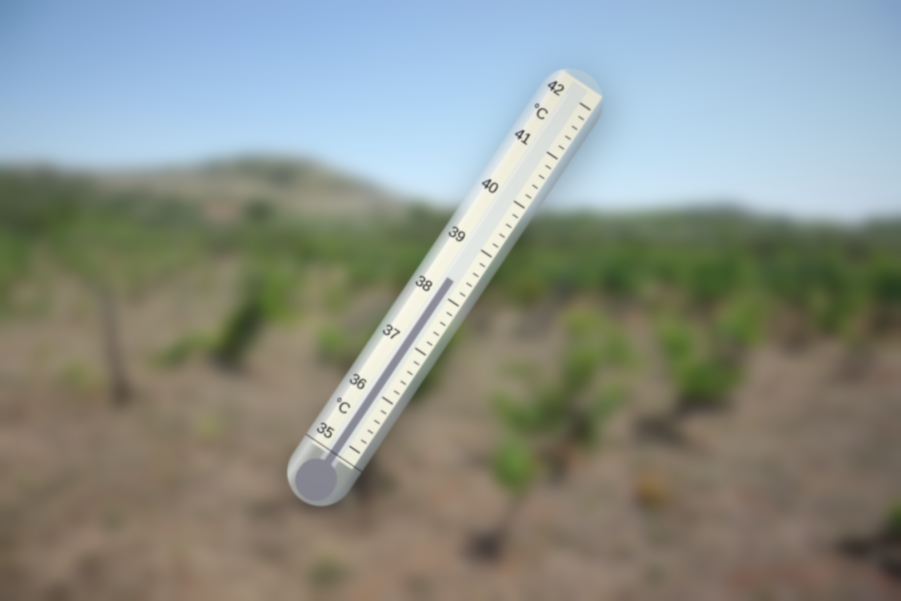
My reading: 38.3 °C
